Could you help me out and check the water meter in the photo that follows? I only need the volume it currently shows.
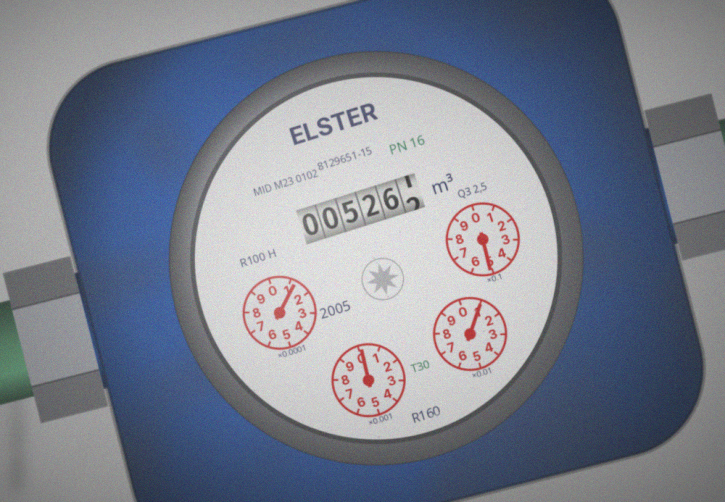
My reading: 5261.5101 m³
